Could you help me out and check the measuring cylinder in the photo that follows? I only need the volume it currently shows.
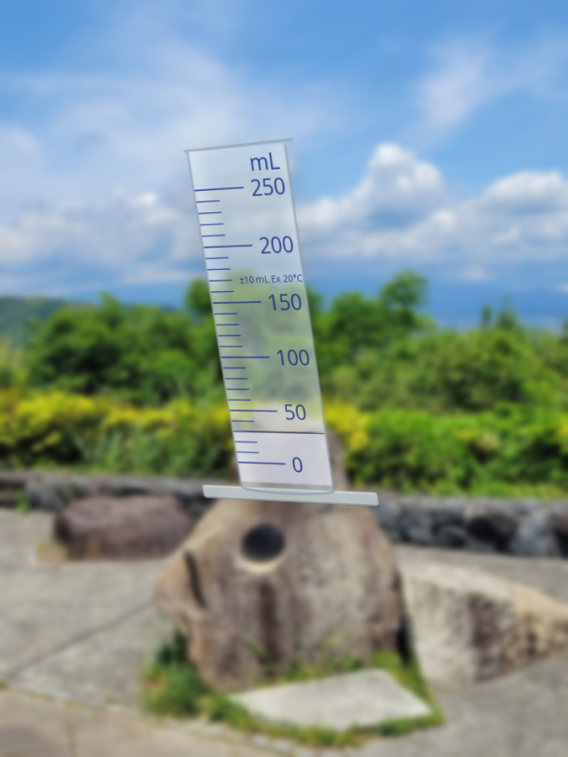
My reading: 30 mL
